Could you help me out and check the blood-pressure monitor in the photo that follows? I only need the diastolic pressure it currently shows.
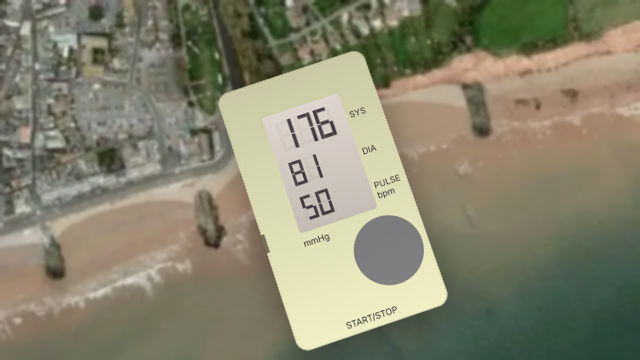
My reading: 81 mmHg
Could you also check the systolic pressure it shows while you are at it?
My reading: 176 mmHg
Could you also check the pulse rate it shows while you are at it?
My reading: 50 bpm
